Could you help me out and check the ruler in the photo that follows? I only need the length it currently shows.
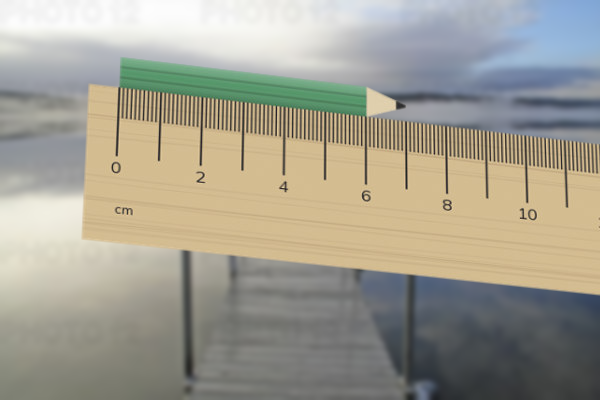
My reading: 7 cm
